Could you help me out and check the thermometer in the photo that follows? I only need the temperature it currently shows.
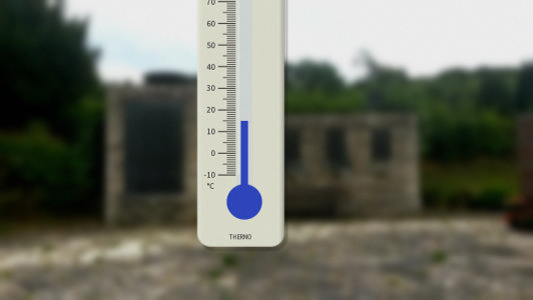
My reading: 15 °C
